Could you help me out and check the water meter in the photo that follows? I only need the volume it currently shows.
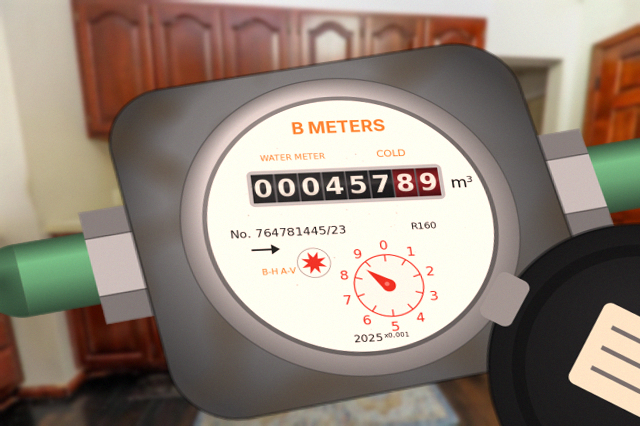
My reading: 457.898 m³
